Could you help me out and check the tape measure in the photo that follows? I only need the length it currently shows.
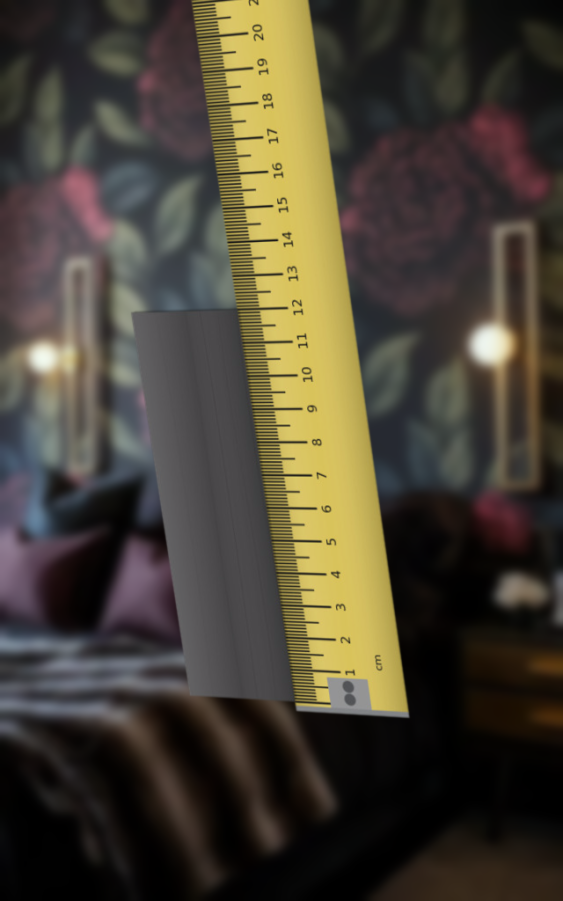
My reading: 12 cm
